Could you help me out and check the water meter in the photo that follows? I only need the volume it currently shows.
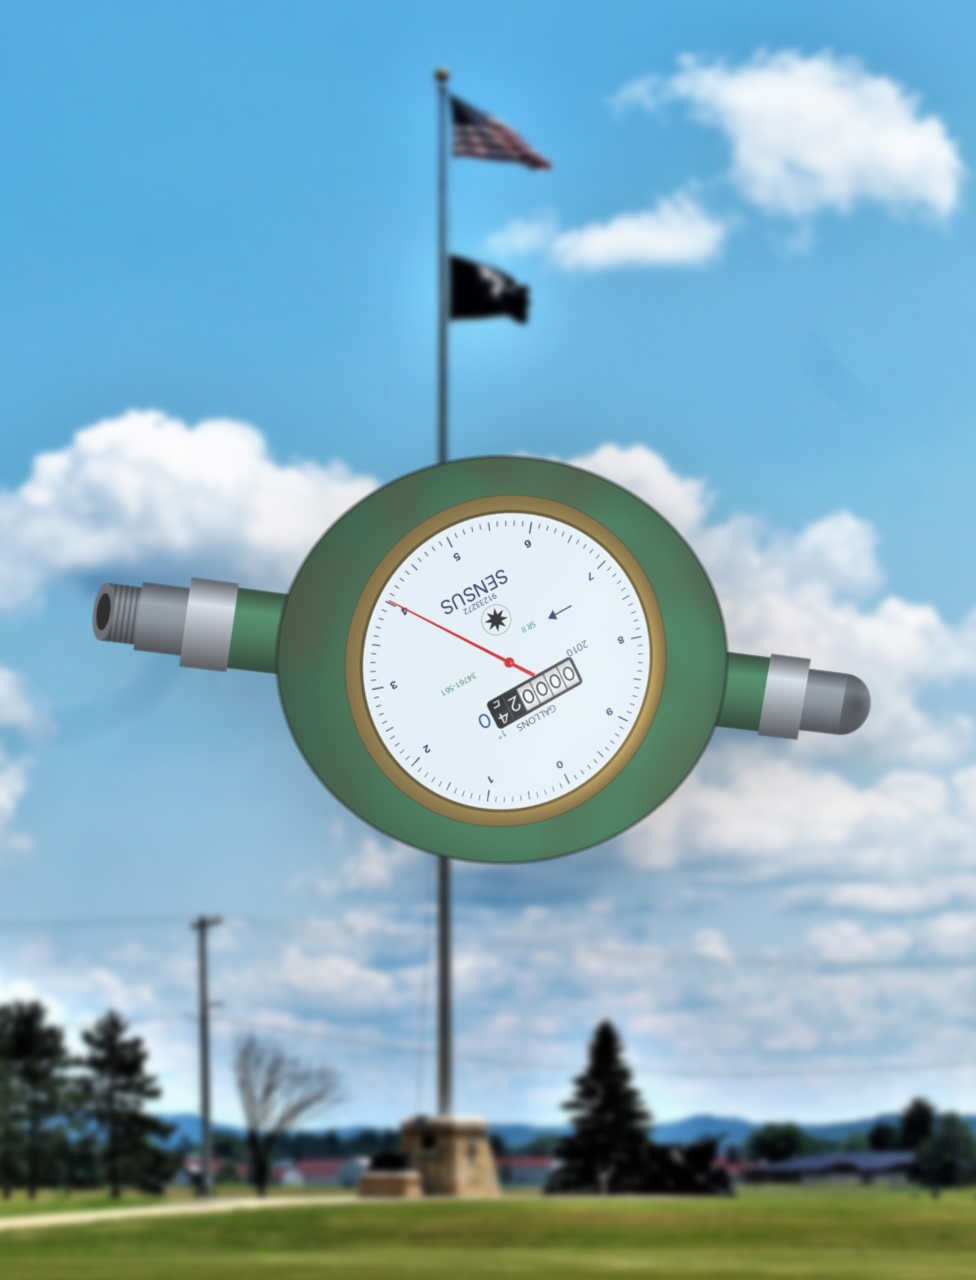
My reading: 244.0 gal
